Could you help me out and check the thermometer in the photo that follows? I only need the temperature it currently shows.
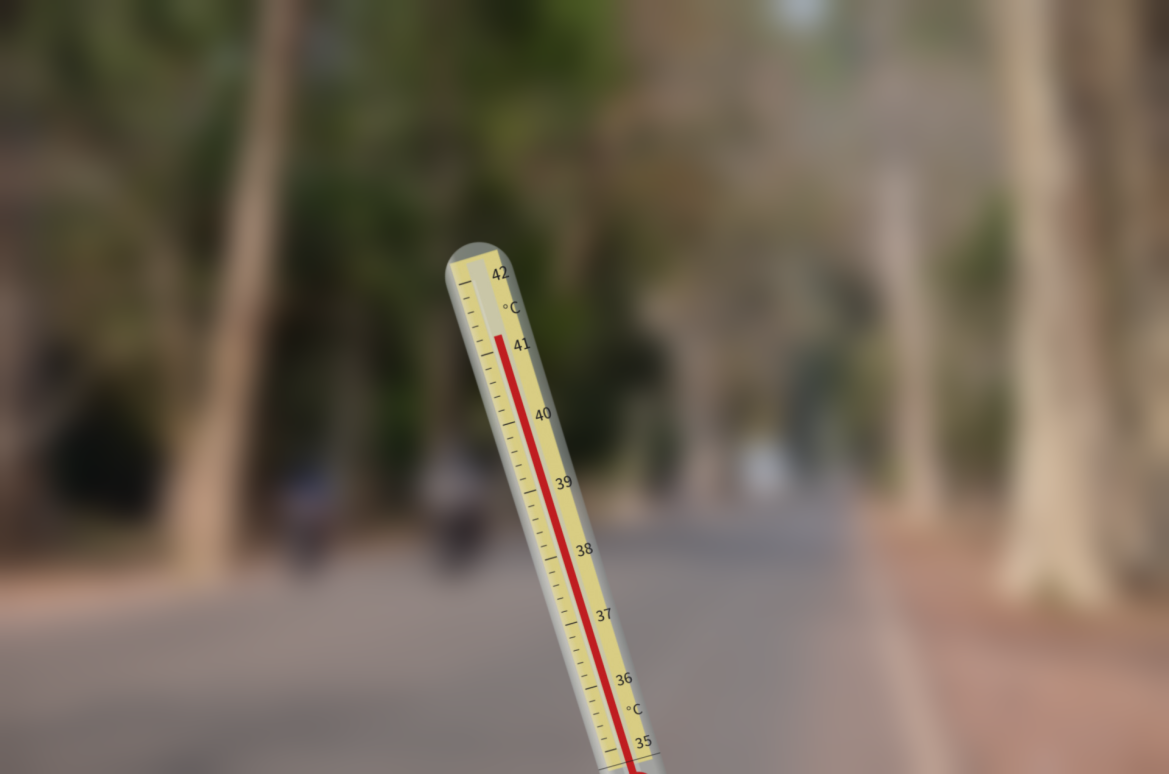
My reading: 41.2 °C
